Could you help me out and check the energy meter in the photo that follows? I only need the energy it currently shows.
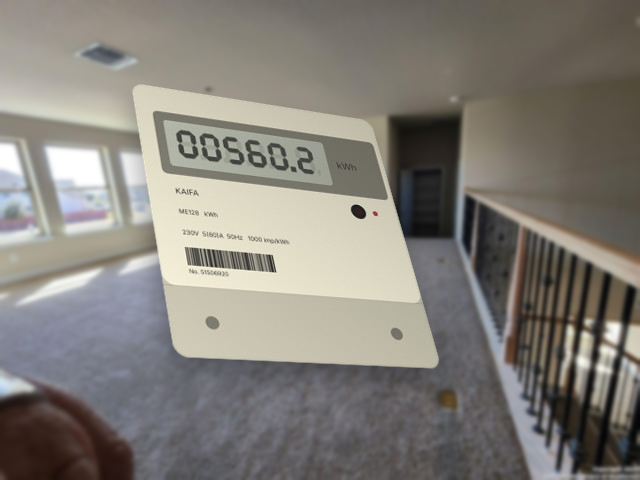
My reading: 560.2 kWh
